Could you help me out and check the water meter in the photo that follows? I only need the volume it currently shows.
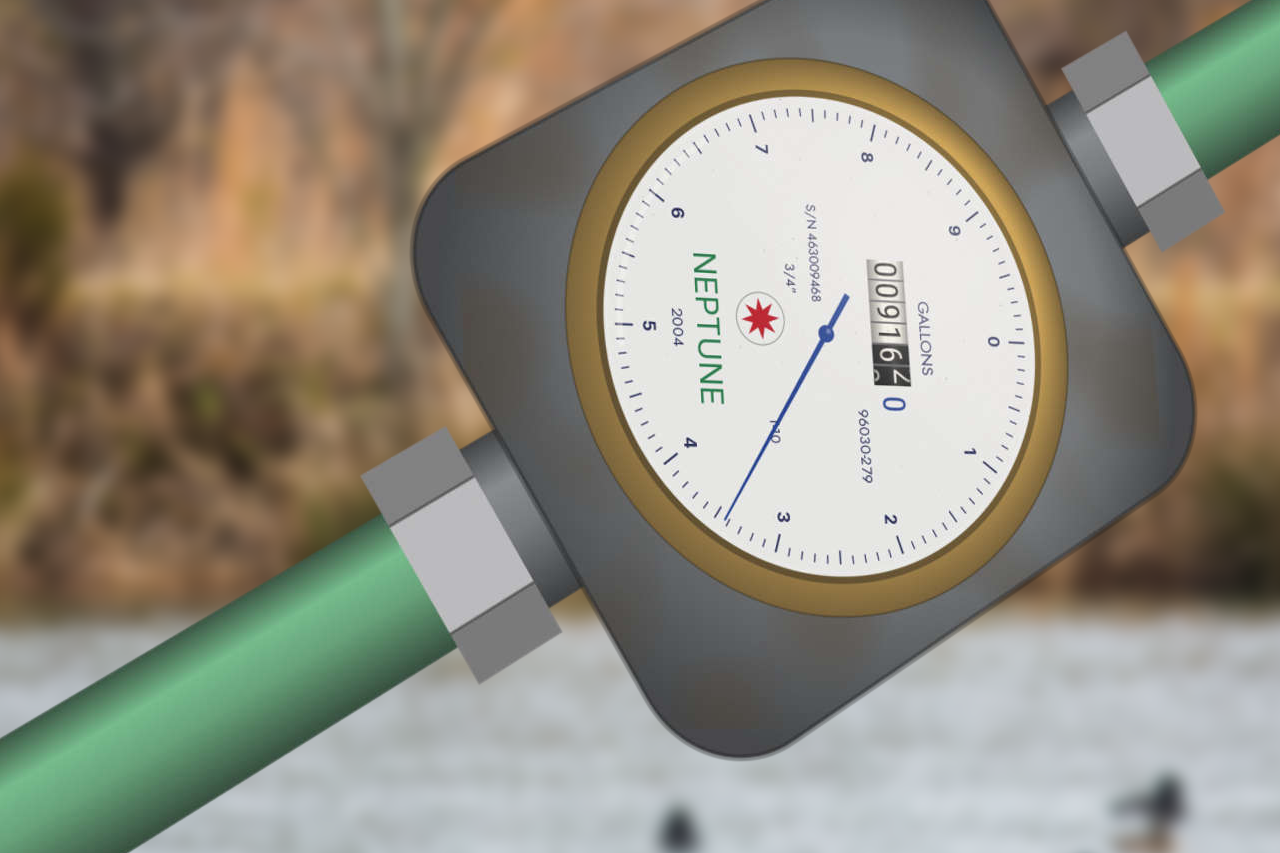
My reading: 91623.4 gal
